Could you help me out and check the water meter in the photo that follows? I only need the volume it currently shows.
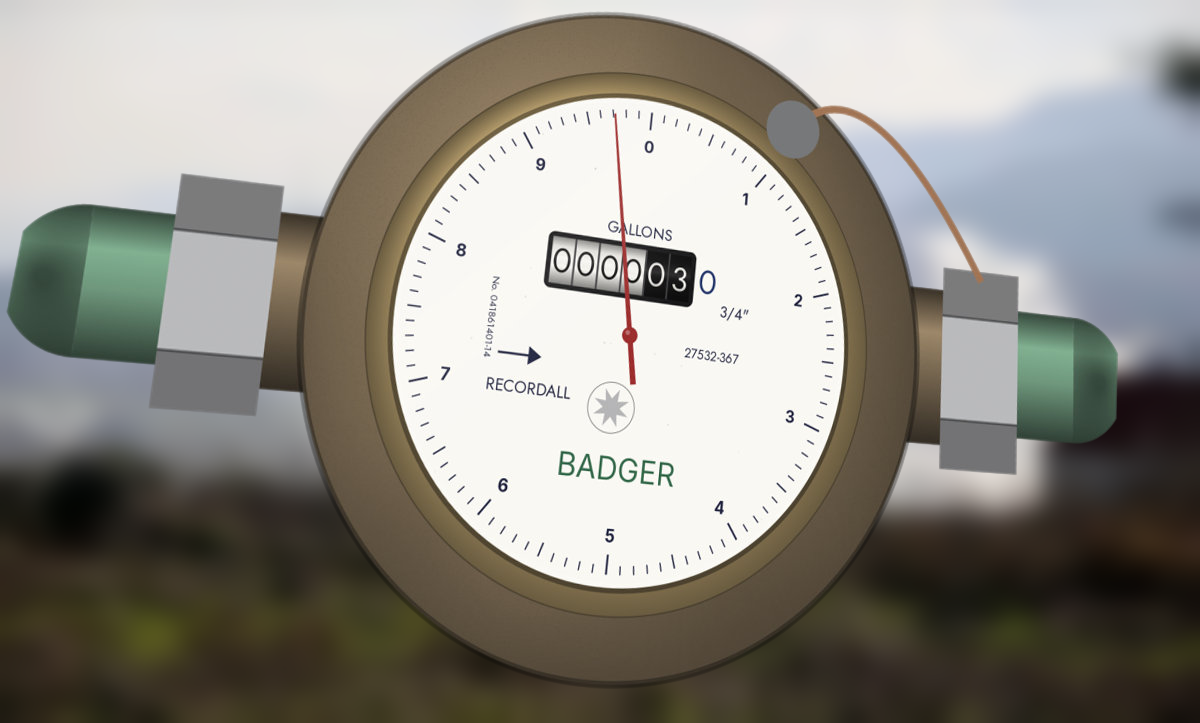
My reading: 29.7 gal
